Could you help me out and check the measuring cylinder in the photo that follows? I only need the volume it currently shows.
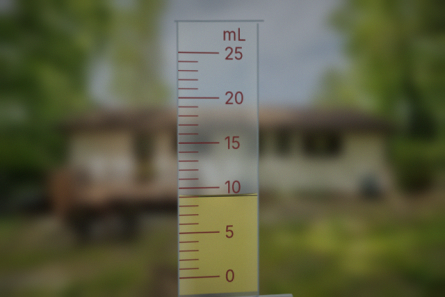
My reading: 9 mL
